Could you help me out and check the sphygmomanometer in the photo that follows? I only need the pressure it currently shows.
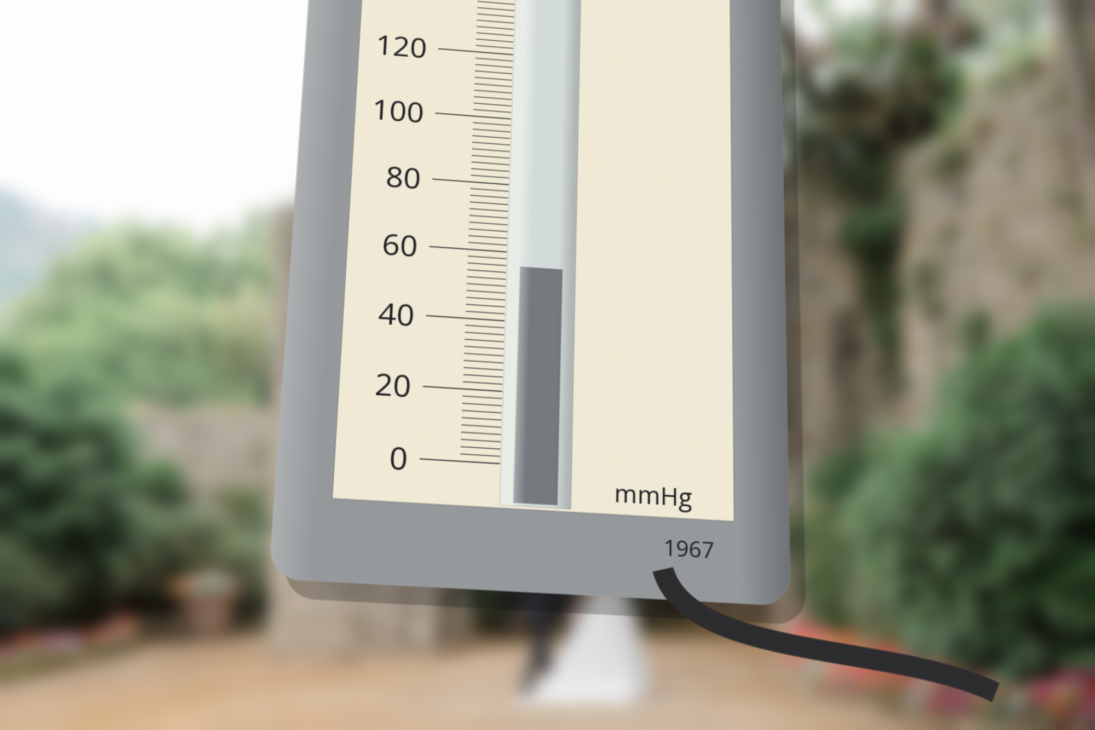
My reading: 56 mmHg
